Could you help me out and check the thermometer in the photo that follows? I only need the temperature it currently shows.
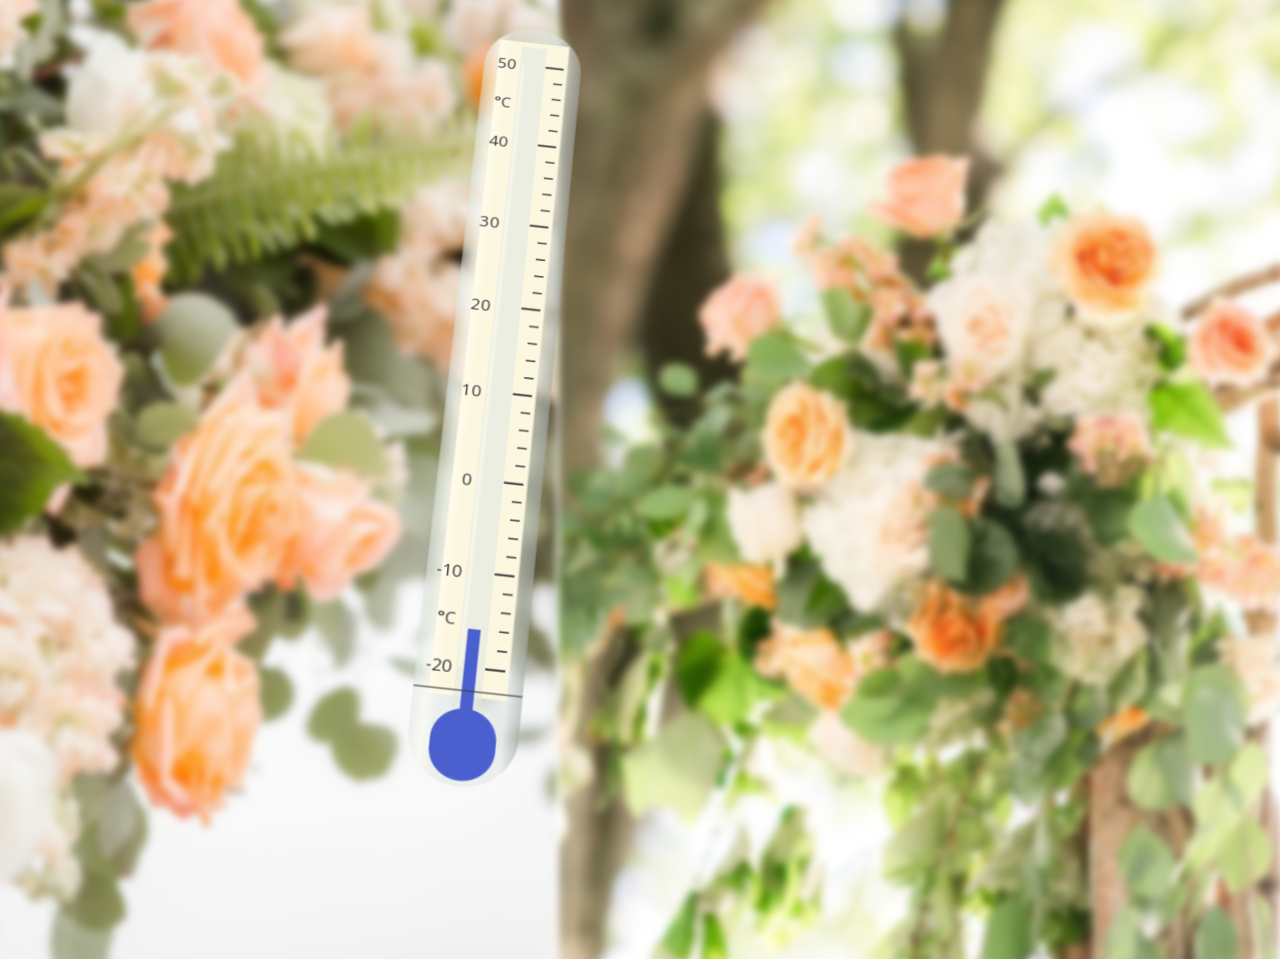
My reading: -16 °C
